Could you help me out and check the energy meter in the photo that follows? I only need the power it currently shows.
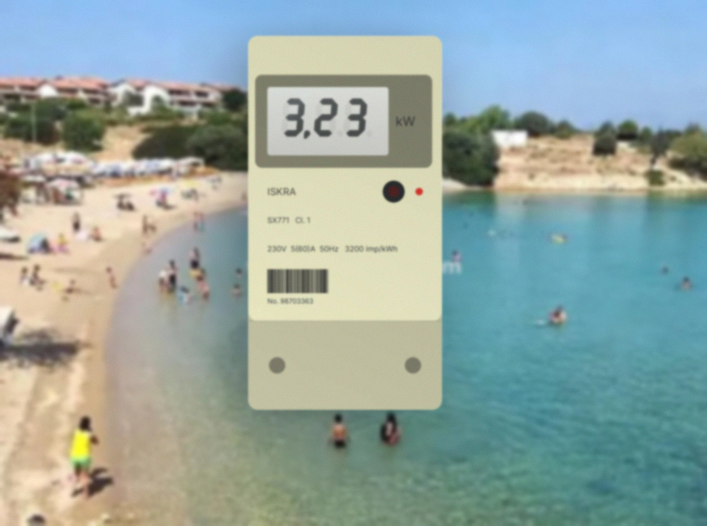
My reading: 3.23 kW
